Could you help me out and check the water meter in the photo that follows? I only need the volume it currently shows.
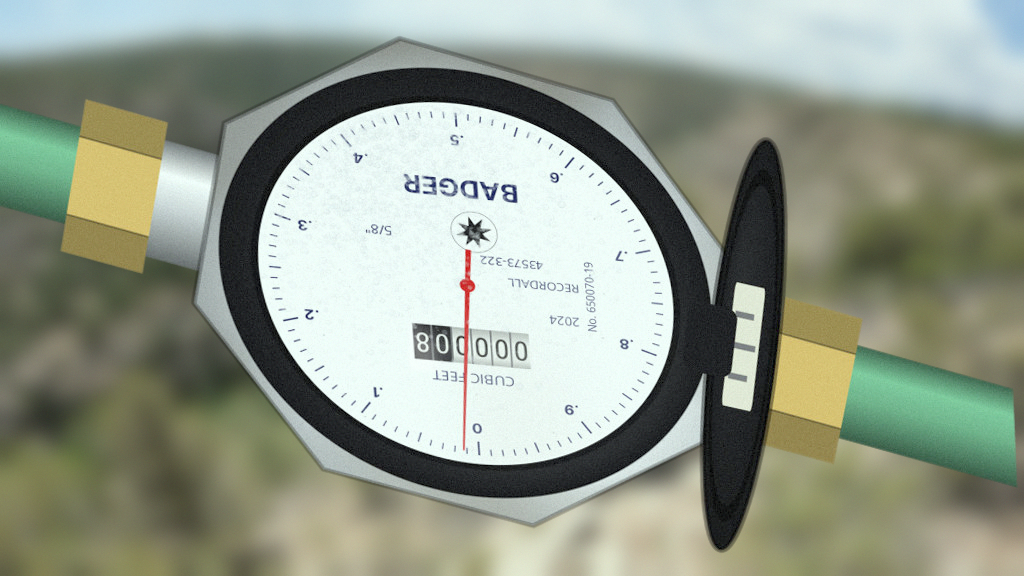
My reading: 8.01 ft³
